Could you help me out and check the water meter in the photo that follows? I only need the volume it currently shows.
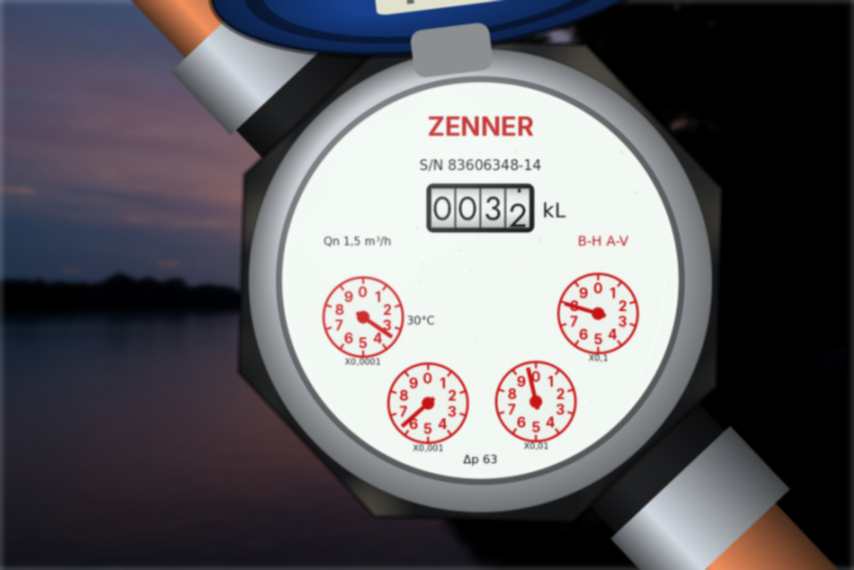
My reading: 31.7963 kL
